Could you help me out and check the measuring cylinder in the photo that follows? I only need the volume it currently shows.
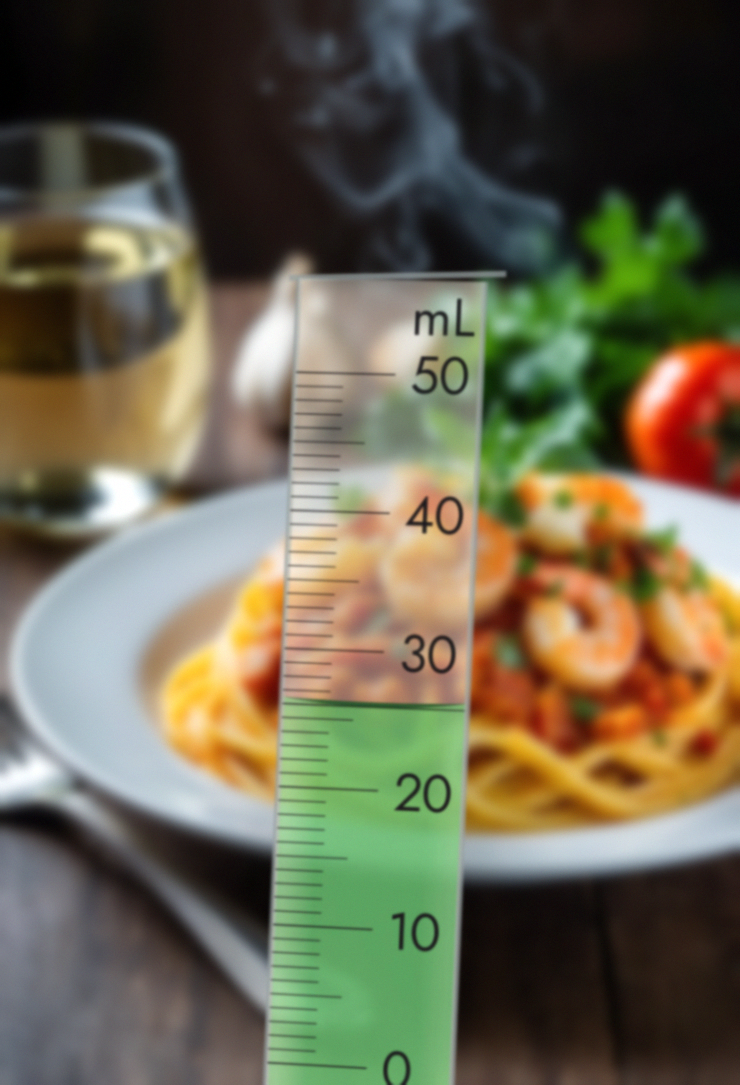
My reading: 26 mL
